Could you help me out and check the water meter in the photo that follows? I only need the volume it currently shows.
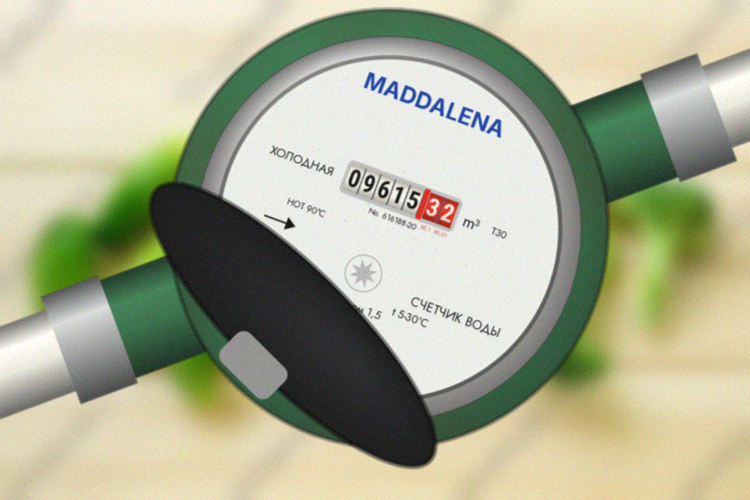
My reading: 9615.32 m³
